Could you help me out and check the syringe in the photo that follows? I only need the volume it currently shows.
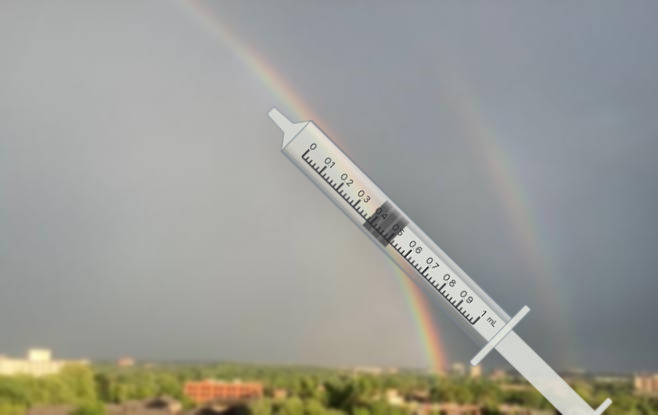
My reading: 0.38 mL
